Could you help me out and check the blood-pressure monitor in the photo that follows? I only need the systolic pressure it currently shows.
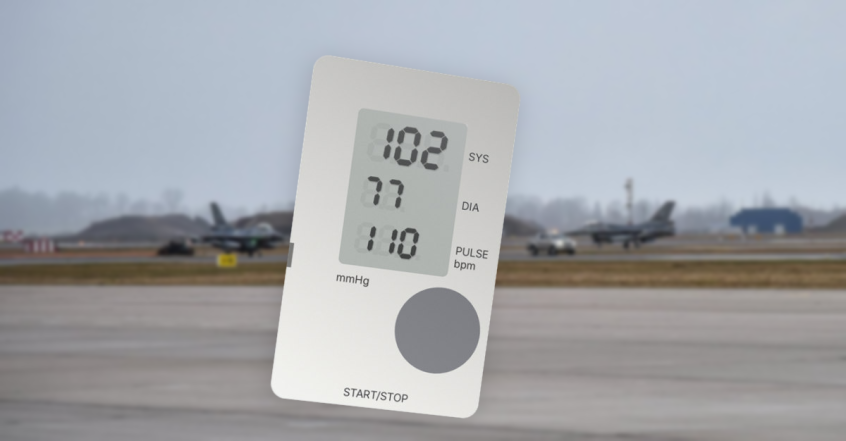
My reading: 102 mmHg
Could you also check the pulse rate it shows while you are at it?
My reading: 110 bpm
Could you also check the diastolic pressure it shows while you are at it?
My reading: 77 mmHg
